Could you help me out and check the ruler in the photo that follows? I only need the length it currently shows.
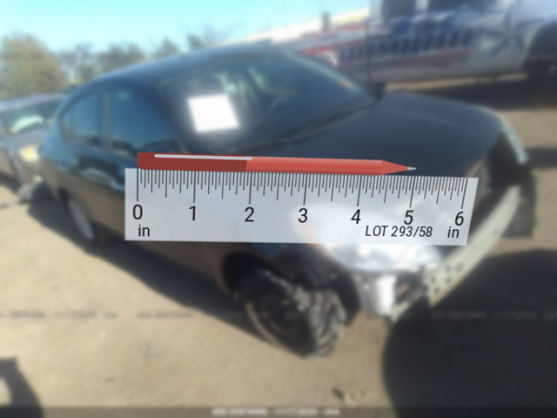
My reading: 5 in
